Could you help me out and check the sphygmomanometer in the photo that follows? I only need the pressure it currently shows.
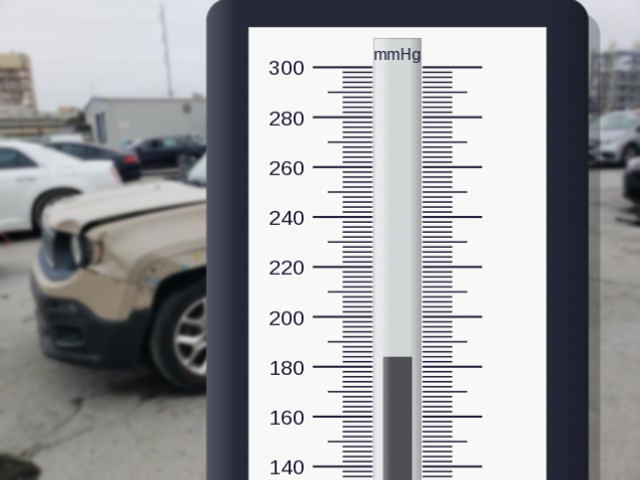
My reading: 184 mmHg
